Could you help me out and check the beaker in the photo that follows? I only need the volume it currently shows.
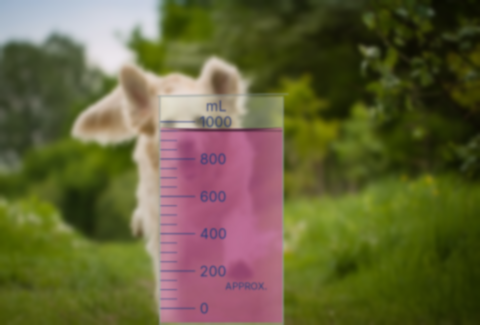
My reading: 950 mL
